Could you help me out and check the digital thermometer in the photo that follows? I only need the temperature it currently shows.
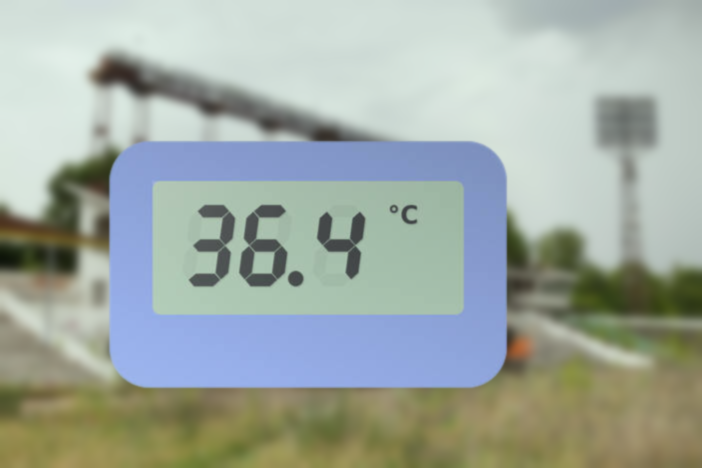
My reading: 36.4 °C
